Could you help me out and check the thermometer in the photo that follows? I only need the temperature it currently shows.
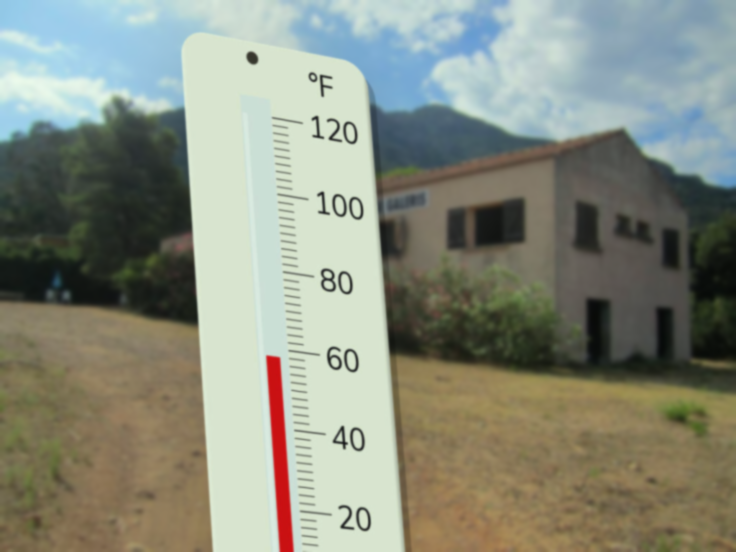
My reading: 58 °F
